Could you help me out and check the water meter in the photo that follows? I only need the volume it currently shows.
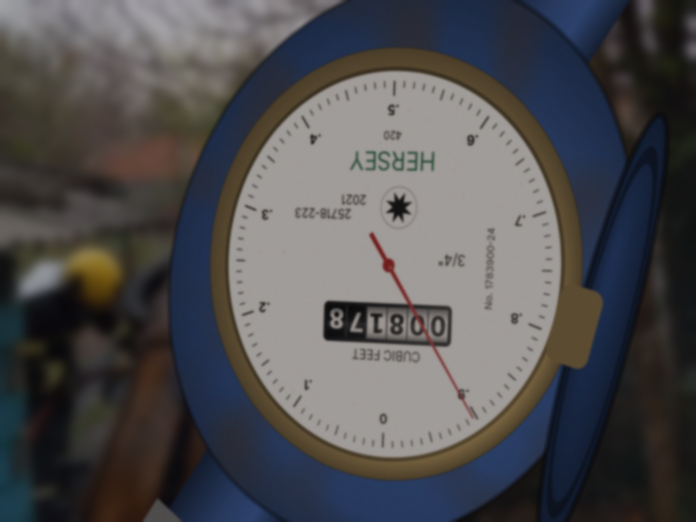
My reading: 8177.90 ft³
